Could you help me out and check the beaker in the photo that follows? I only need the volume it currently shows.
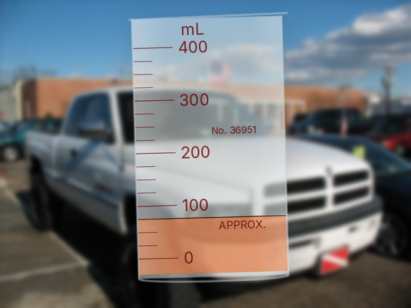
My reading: 75 mL
